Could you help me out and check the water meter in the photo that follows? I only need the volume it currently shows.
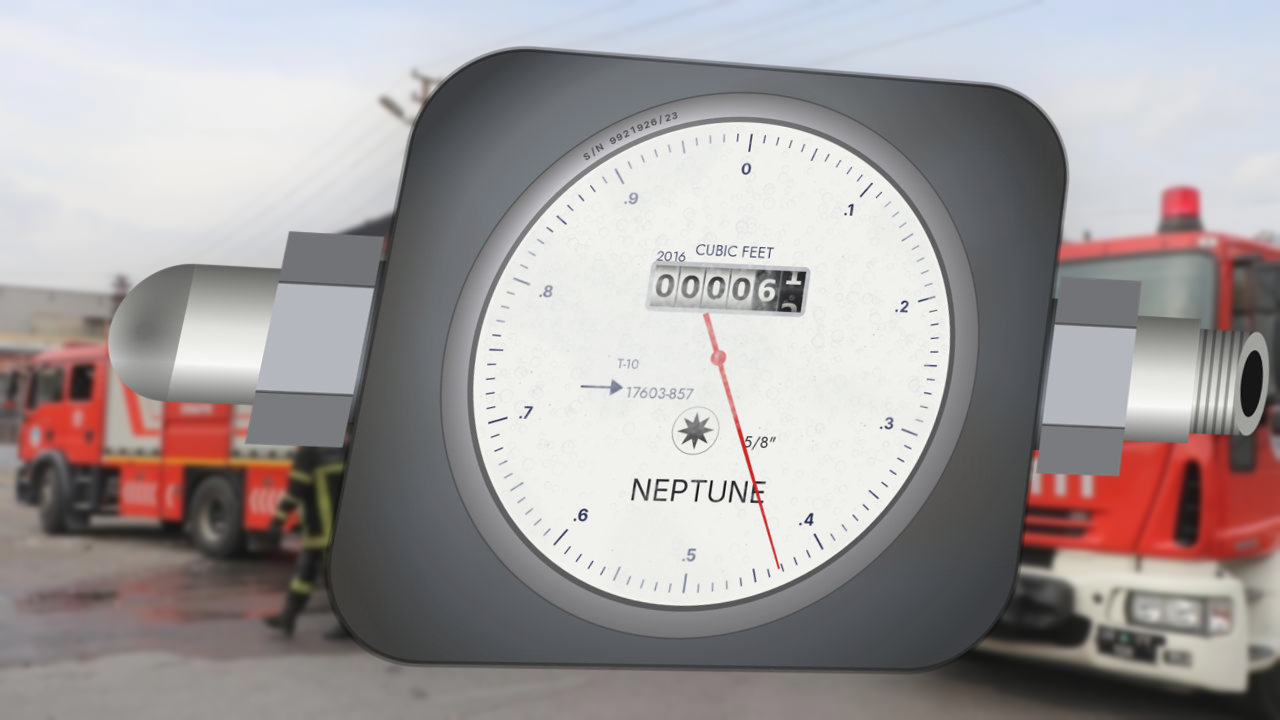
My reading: 61.43 ft³
